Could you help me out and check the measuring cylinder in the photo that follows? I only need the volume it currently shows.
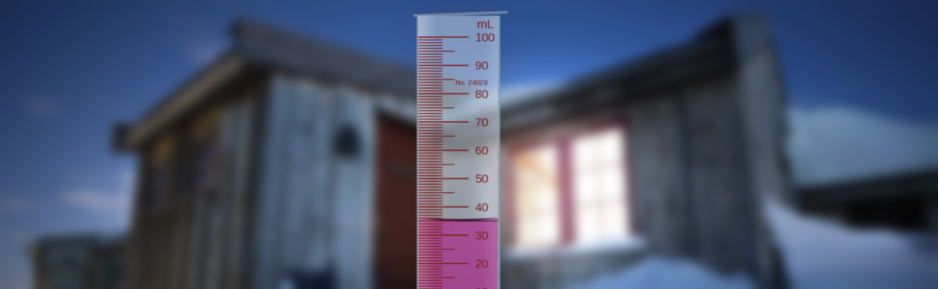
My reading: 35 mL
